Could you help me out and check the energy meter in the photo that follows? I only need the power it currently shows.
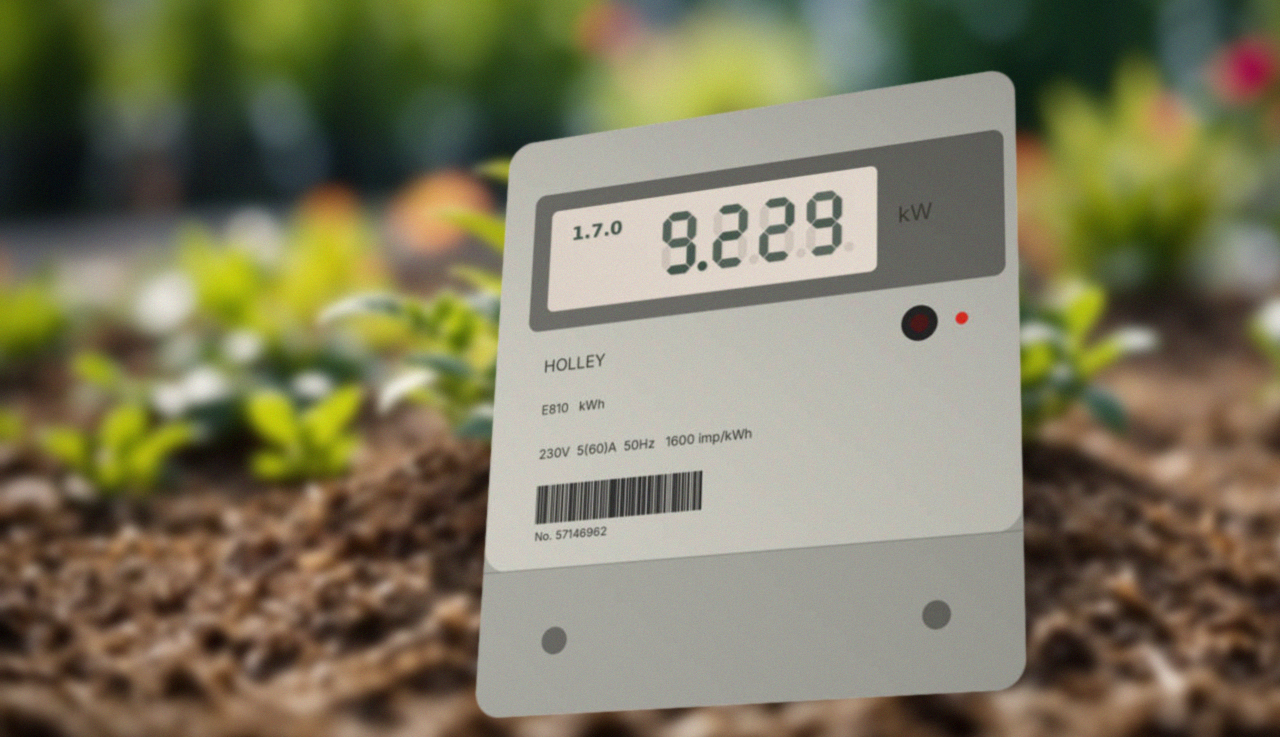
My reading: 9.229 kW
